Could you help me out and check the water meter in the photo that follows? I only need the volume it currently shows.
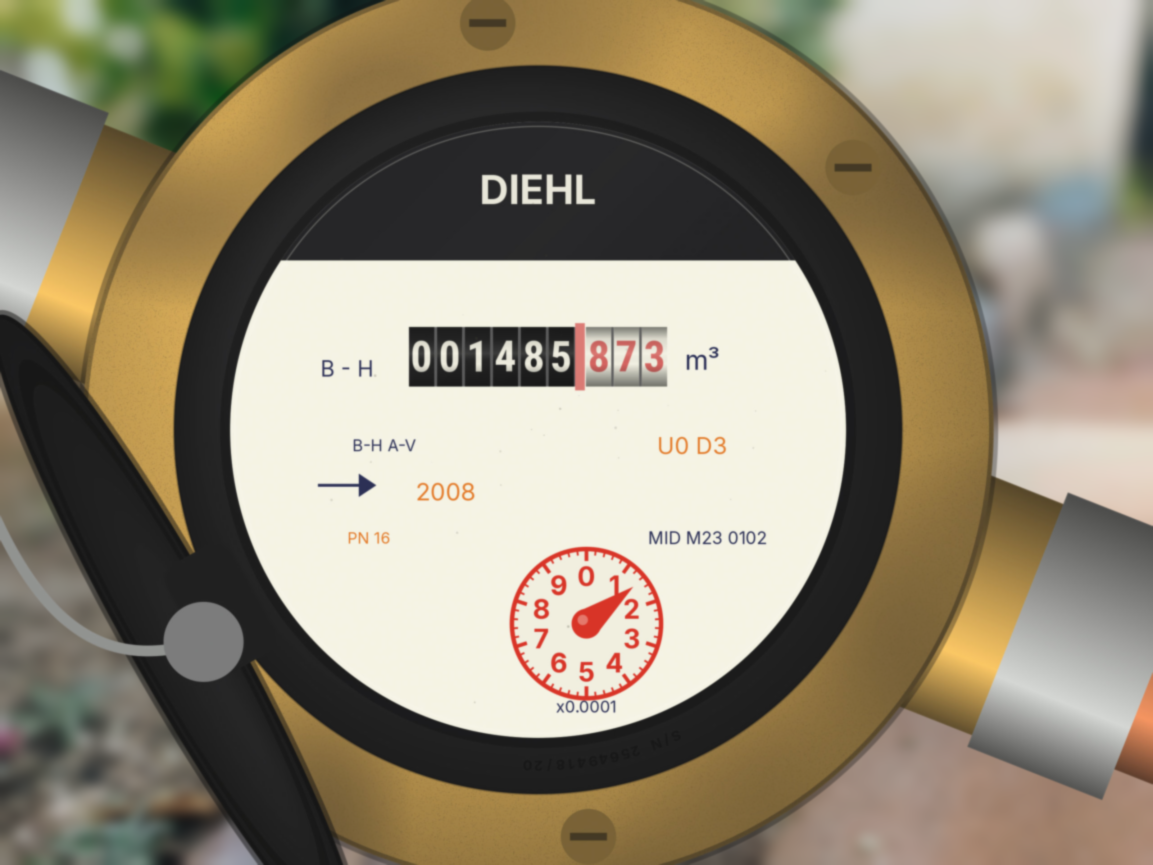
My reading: 1485.8731 m³
